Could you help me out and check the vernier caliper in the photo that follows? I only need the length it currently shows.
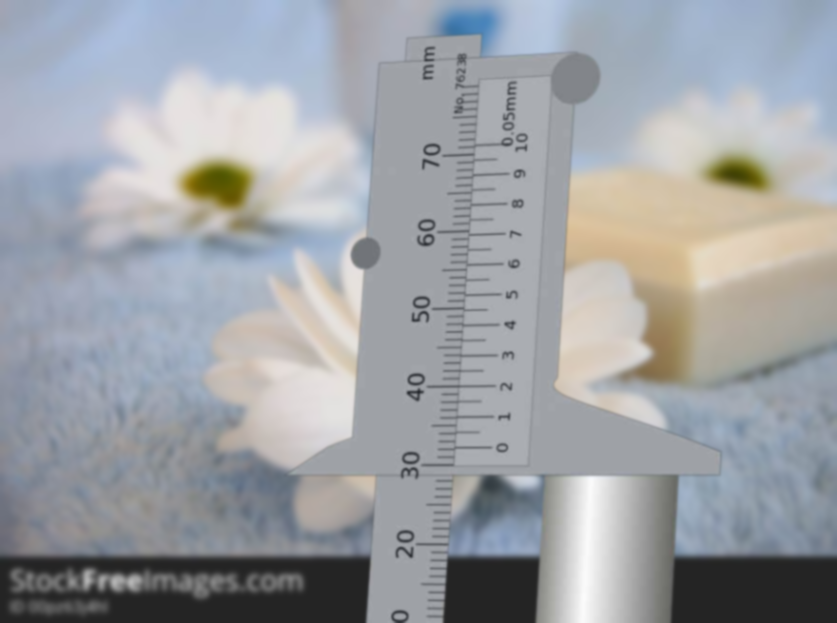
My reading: 32.2 mm
